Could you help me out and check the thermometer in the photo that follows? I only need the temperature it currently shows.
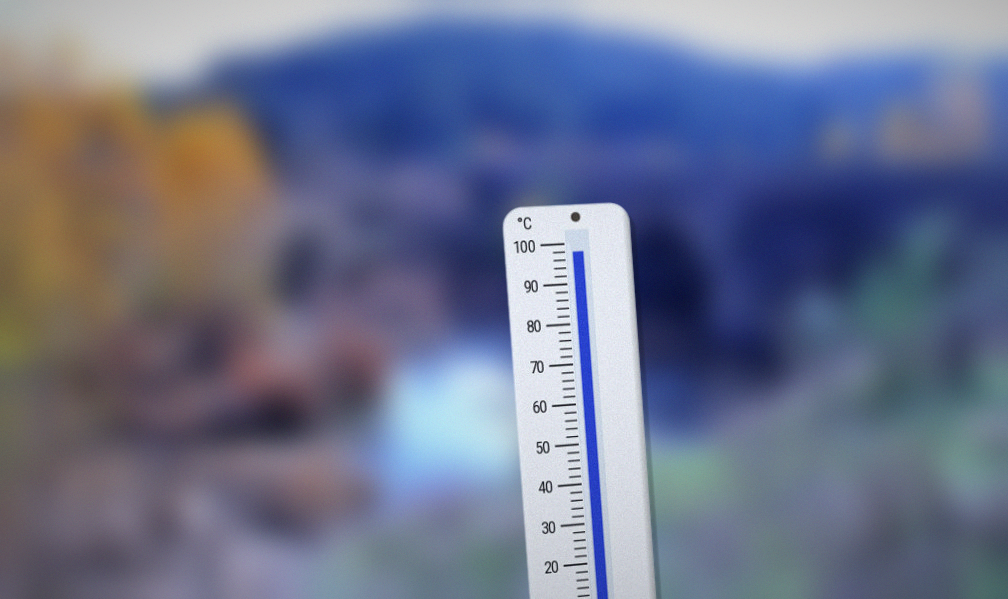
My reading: 98 °C
